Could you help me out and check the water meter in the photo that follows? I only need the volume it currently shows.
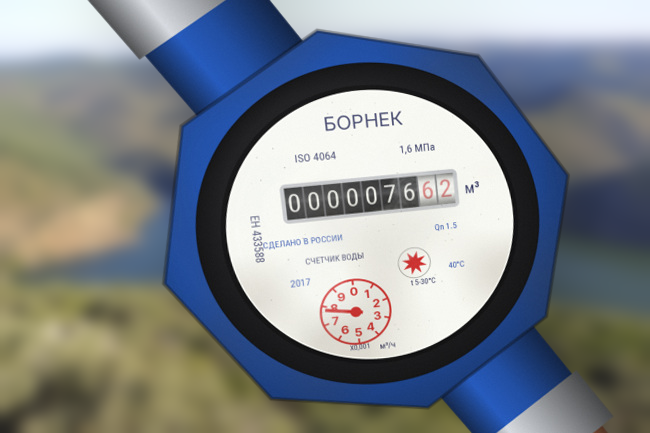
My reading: 76.627 m³
